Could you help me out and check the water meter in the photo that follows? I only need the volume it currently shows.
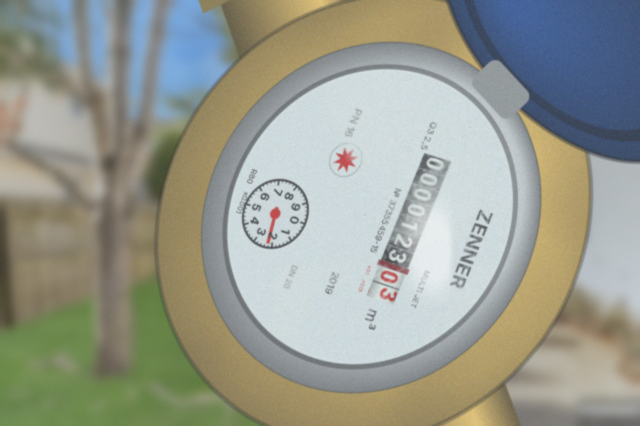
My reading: 123.032 m³
